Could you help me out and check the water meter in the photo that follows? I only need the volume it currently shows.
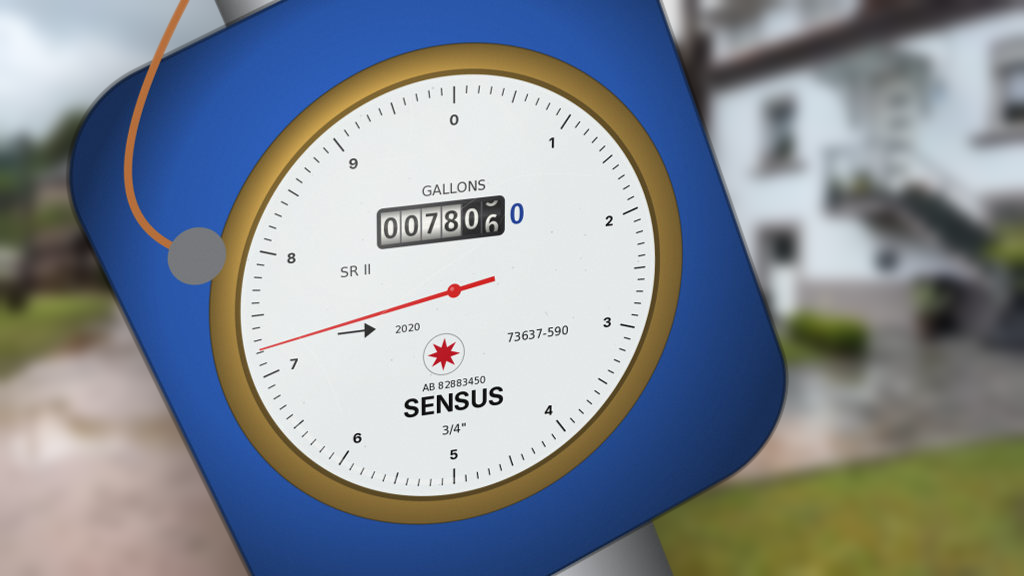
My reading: 78057.2 gal
